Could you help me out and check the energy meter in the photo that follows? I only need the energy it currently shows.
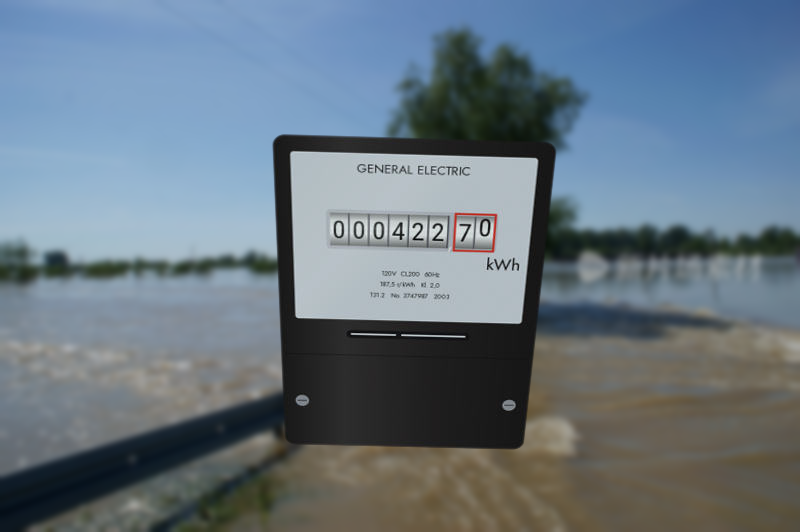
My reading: 422.70 kWh
